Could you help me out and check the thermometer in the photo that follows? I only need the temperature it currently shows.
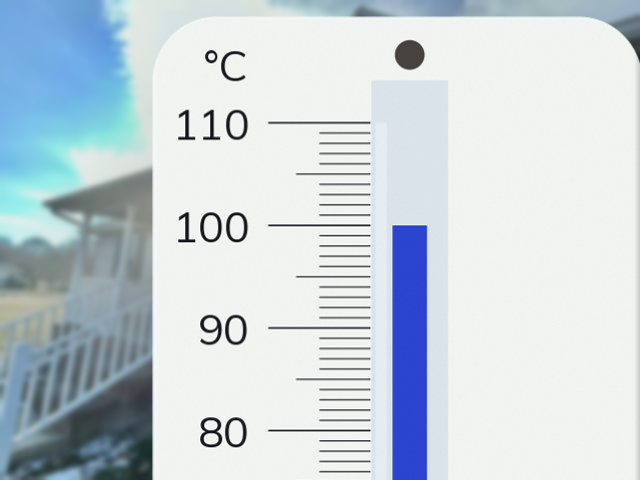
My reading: 100 °C
